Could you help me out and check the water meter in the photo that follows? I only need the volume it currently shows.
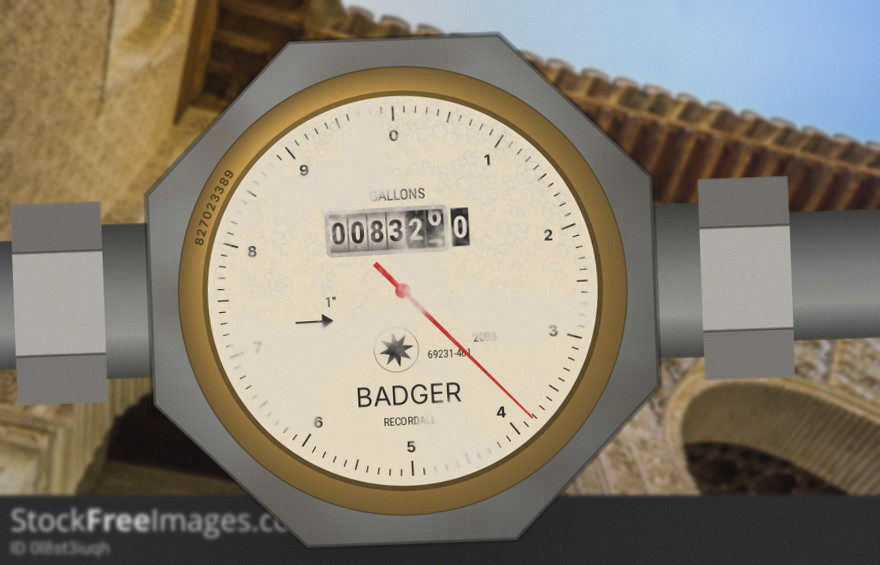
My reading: 83263.8 gal
